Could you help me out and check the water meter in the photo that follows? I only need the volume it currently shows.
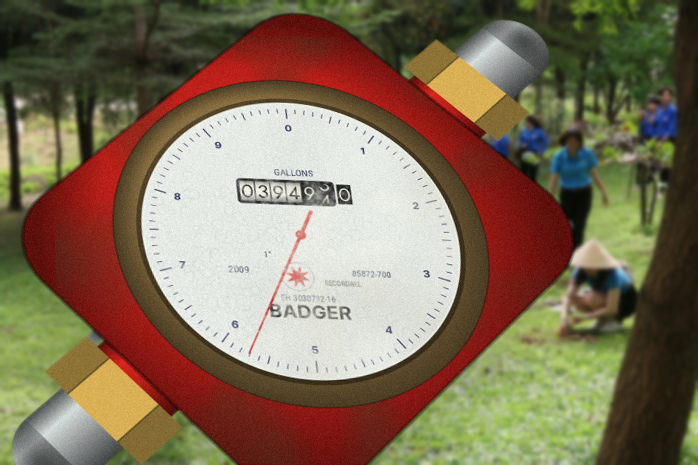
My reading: 394935.7 gal
